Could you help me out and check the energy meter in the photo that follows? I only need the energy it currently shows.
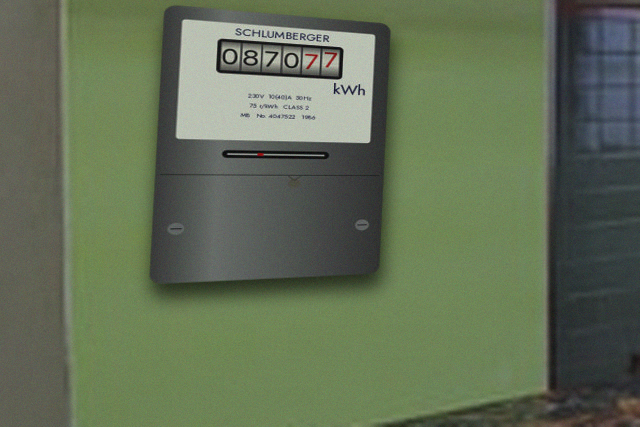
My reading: 870.77 kWh
